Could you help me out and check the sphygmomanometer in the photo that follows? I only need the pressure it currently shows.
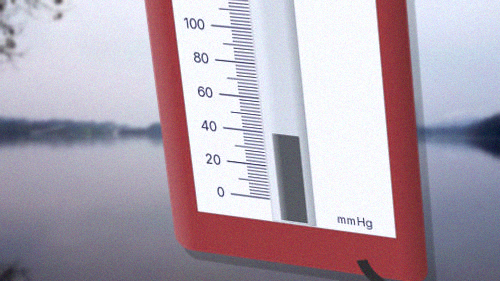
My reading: 40 mmHg
